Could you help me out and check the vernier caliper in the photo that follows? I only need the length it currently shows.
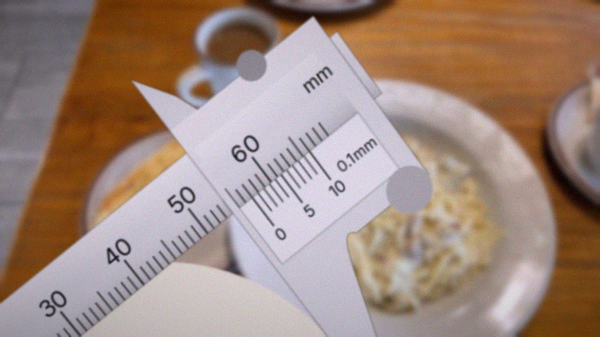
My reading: 57.0 mm
